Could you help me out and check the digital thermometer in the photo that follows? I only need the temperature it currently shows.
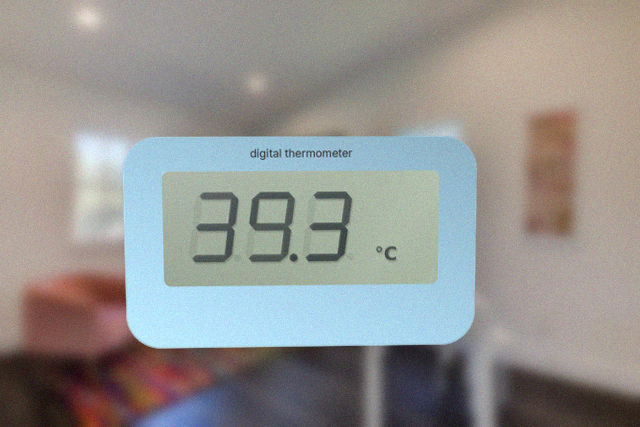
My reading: 39.3 °C
